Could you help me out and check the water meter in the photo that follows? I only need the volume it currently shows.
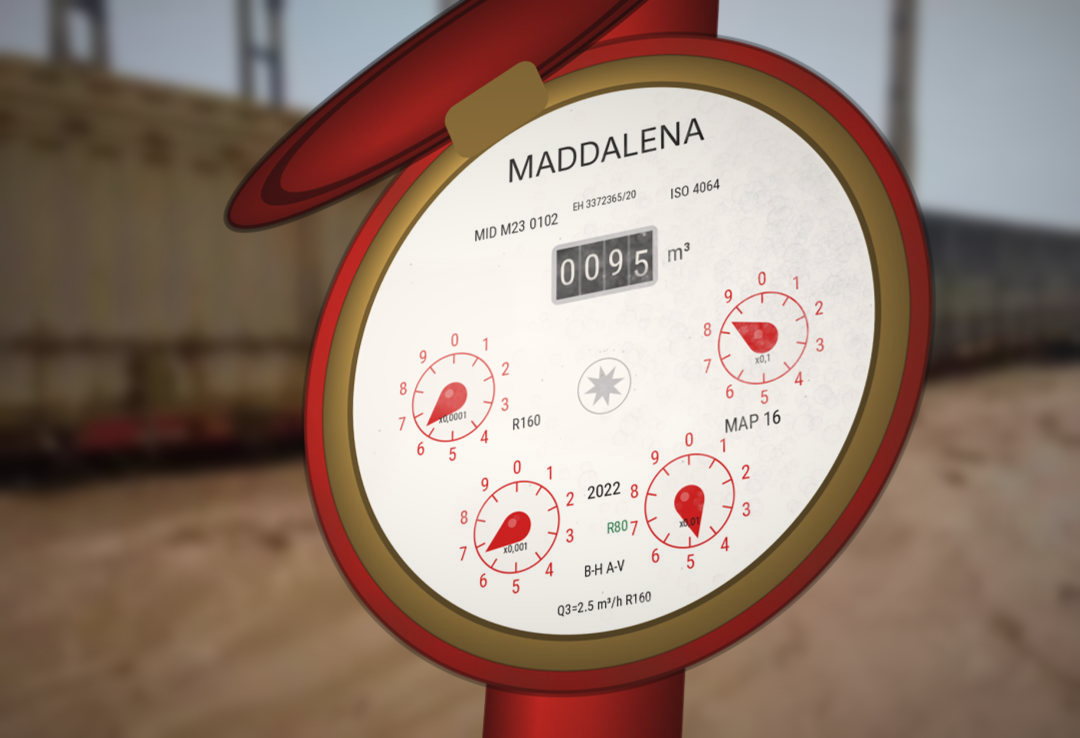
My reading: 94.8466 m³
